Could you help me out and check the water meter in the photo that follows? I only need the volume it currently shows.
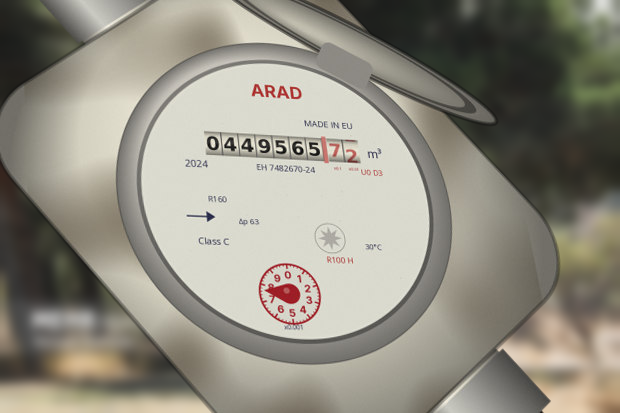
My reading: 449565.717 m³
